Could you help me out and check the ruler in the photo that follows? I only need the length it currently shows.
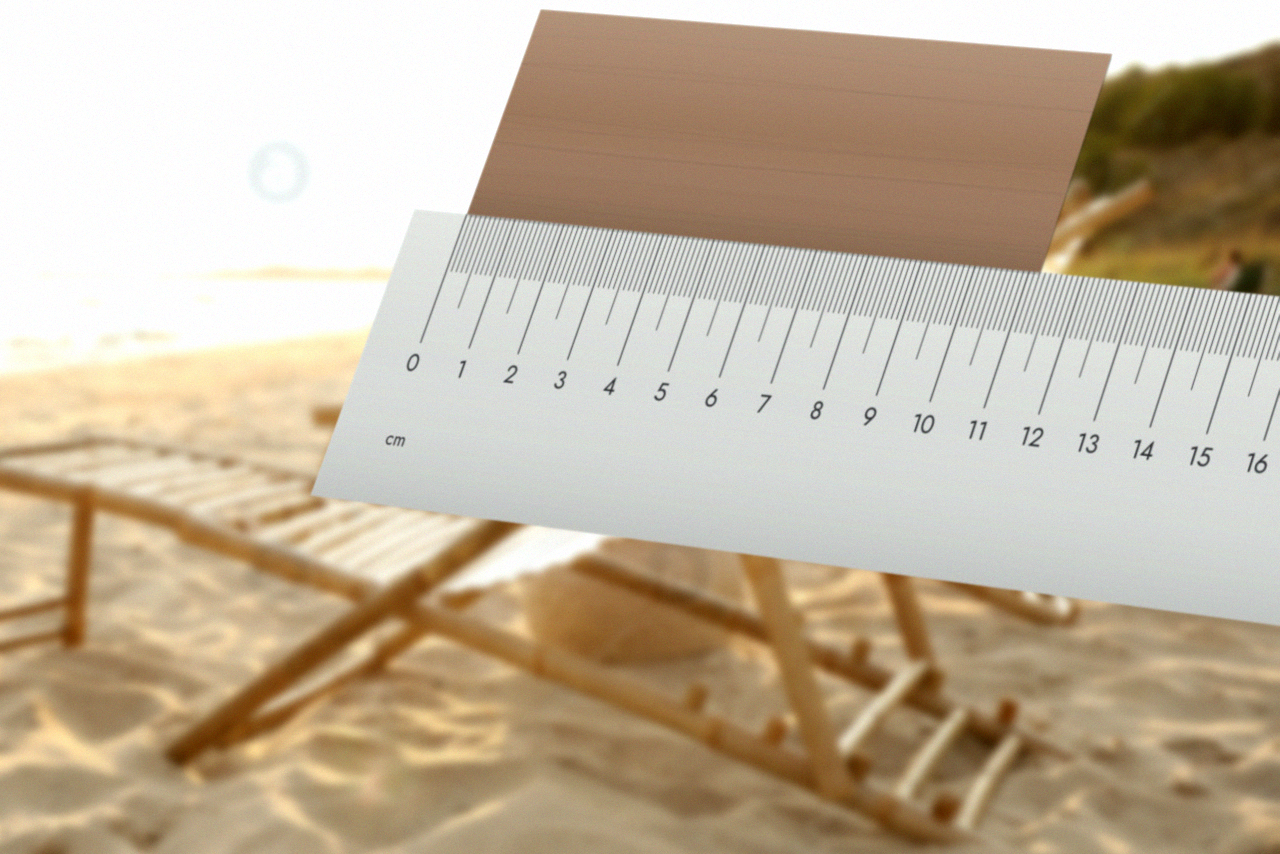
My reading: 11.2 cm
